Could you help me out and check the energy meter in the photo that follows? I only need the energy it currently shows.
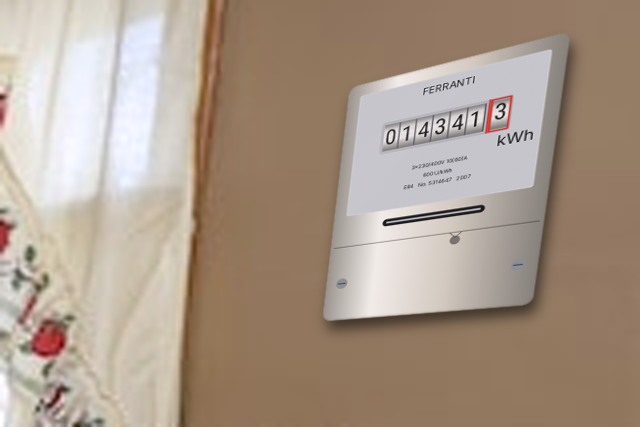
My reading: 14341.3 kWh
